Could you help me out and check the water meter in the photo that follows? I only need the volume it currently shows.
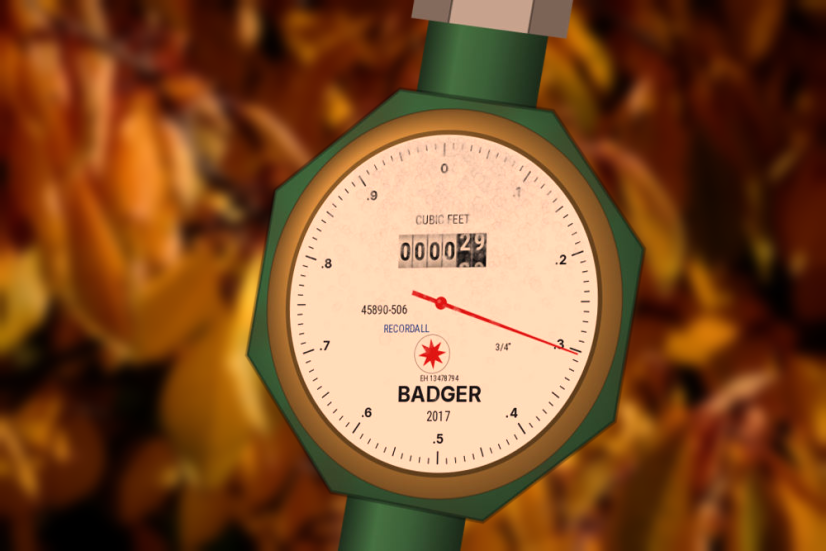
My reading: 29.30 ft³
